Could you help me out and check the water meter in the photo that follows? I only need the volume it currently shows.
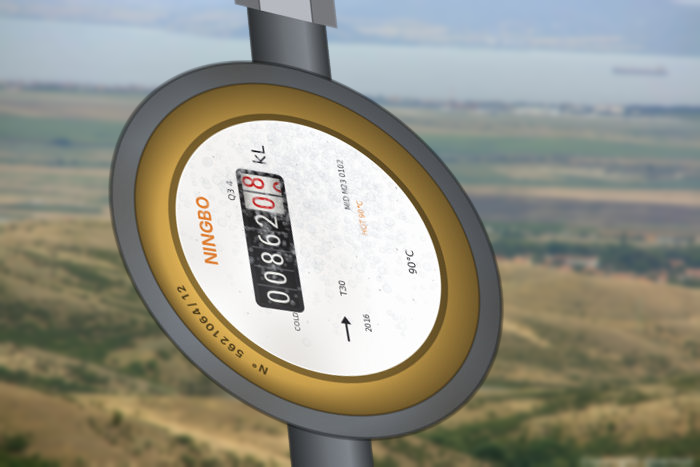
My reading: 862.08 kL
